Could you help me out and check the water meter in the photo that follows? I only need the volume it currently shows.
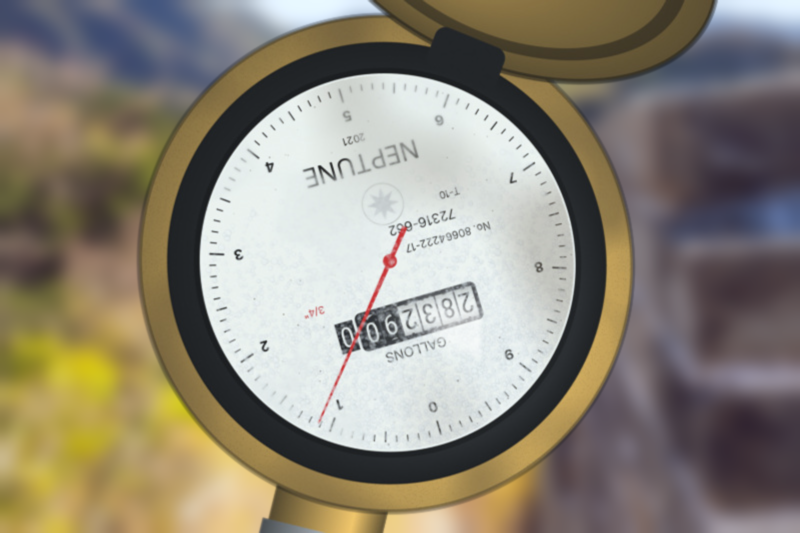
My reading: 2832901.1 gal
